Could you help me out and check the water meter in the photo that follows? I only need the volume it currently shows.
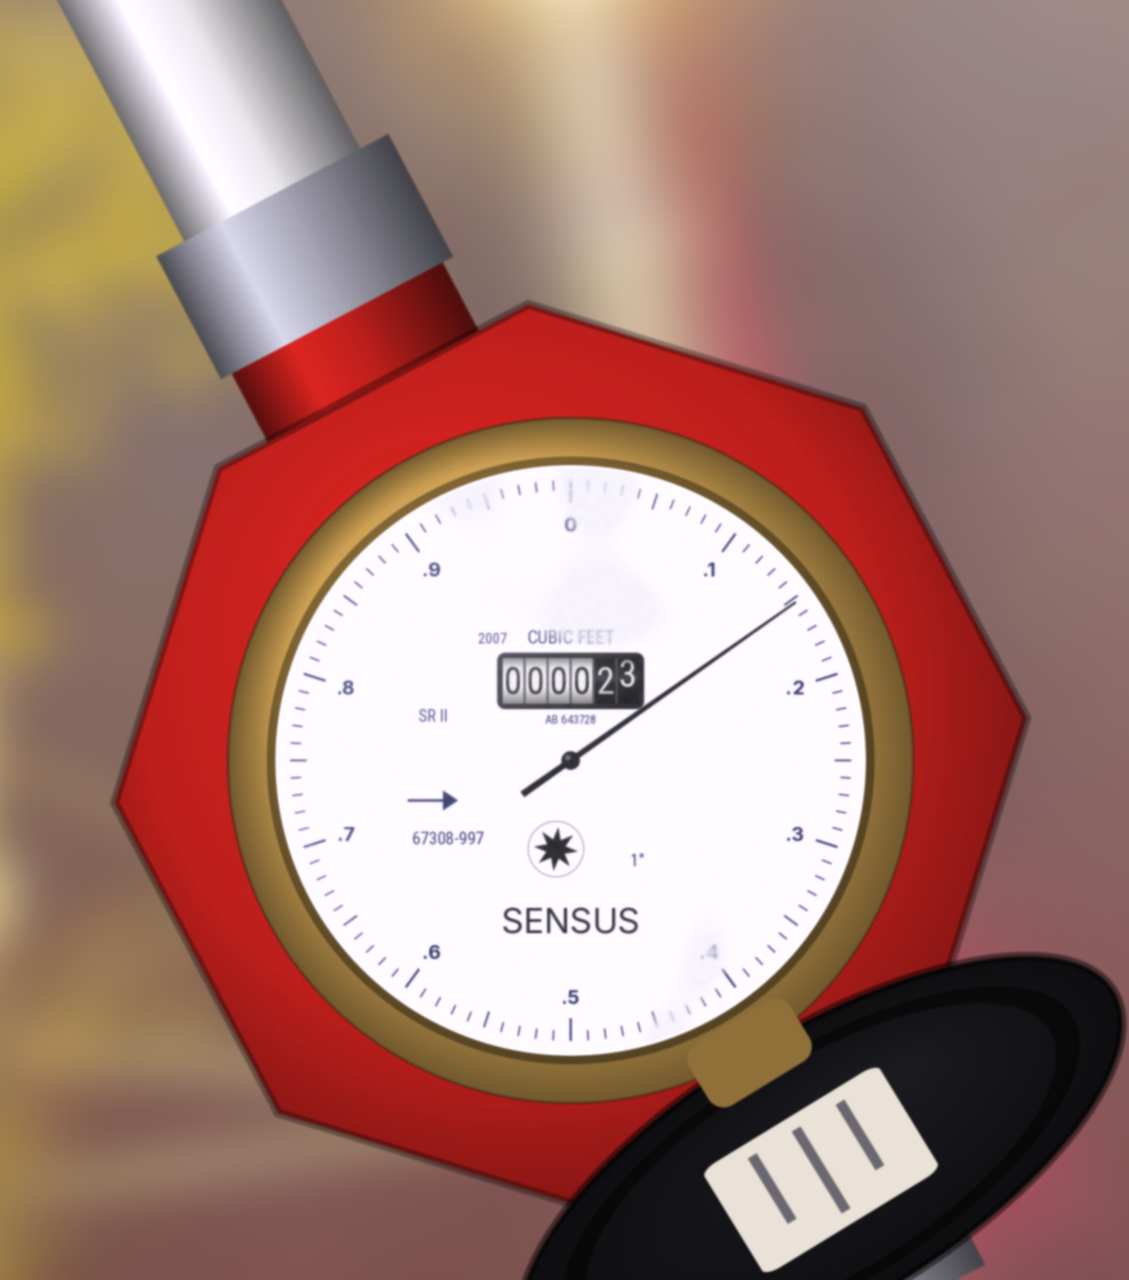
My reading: 23.15 ft³
